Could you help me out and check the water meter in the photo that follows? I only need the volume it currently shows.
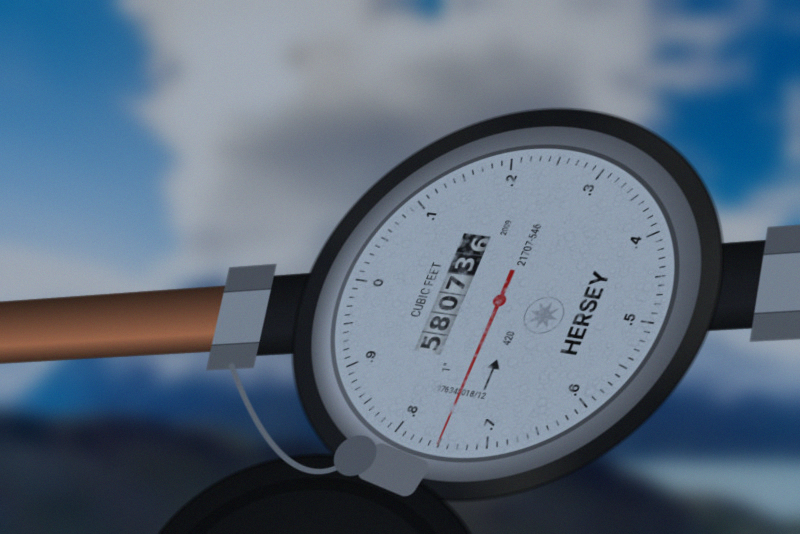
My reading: 580735.75 ft³
